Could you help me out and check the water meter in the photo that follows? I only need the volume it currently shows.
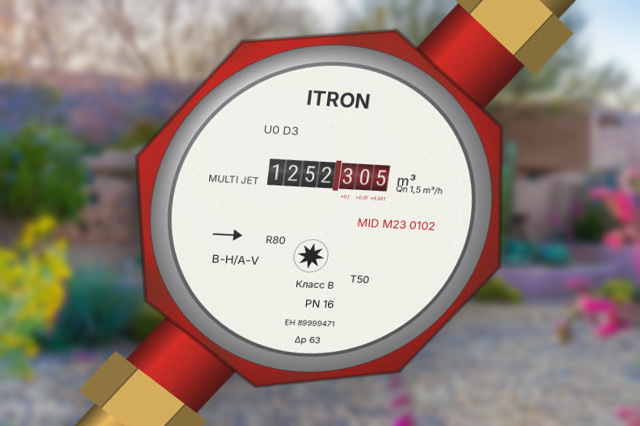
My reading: 1252.305 m³
